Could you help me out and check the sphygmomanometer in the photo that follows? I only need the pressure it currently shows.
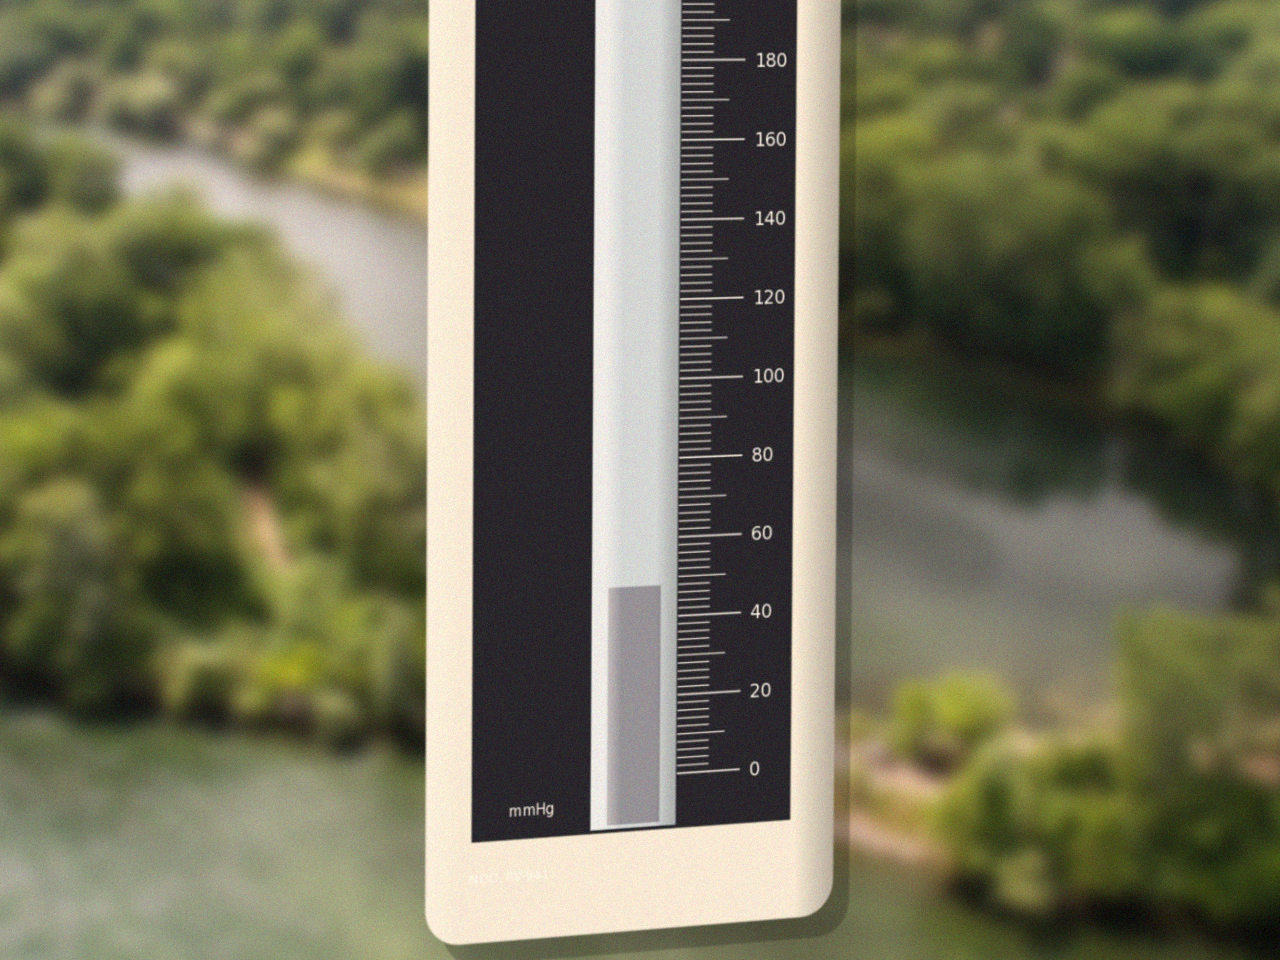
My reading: 48 mmHg
